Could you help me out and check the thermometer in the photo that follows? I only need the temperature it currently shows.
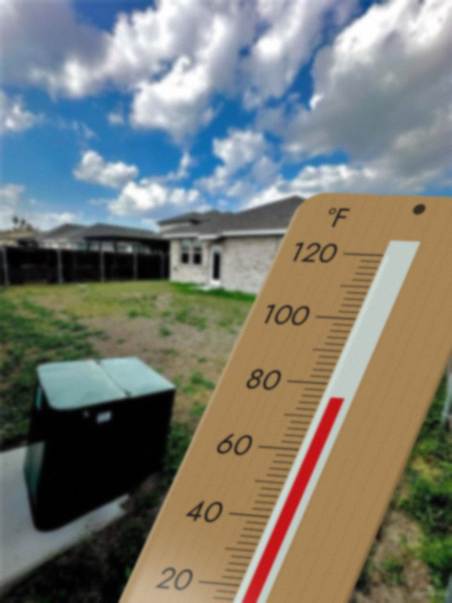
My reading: 76 °F
